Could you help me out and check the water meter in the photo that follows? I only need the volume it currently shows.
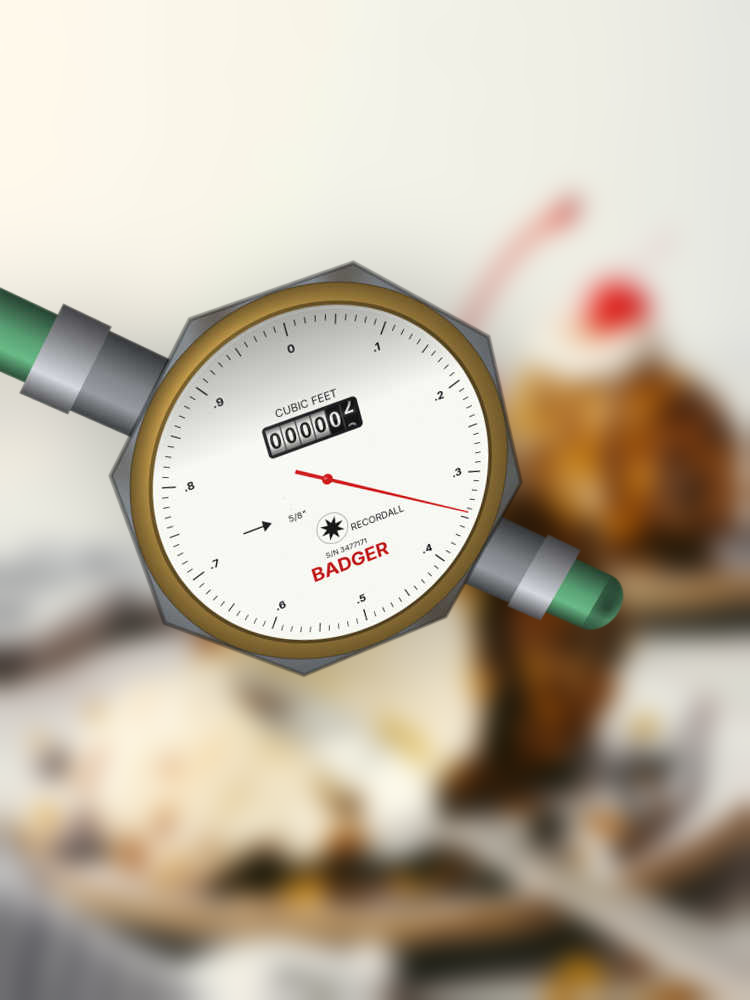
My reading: 2.34 ft³
